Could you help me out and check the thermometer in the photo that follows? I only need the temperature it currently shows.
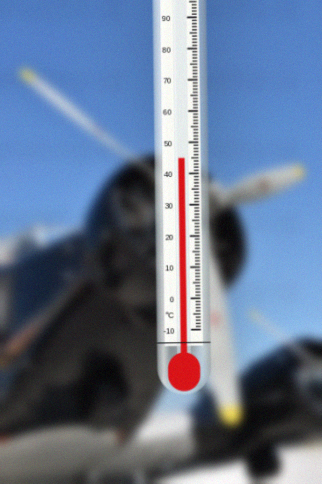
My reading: 45 °C
